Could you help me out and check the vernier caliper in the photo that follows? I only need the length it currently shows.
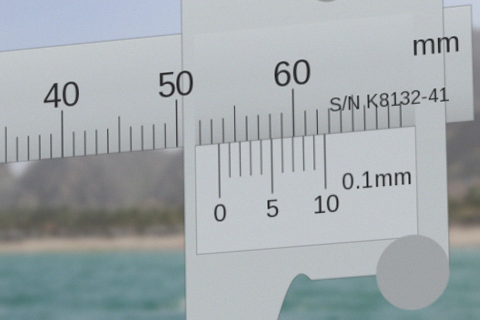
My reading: 53.6 mm
